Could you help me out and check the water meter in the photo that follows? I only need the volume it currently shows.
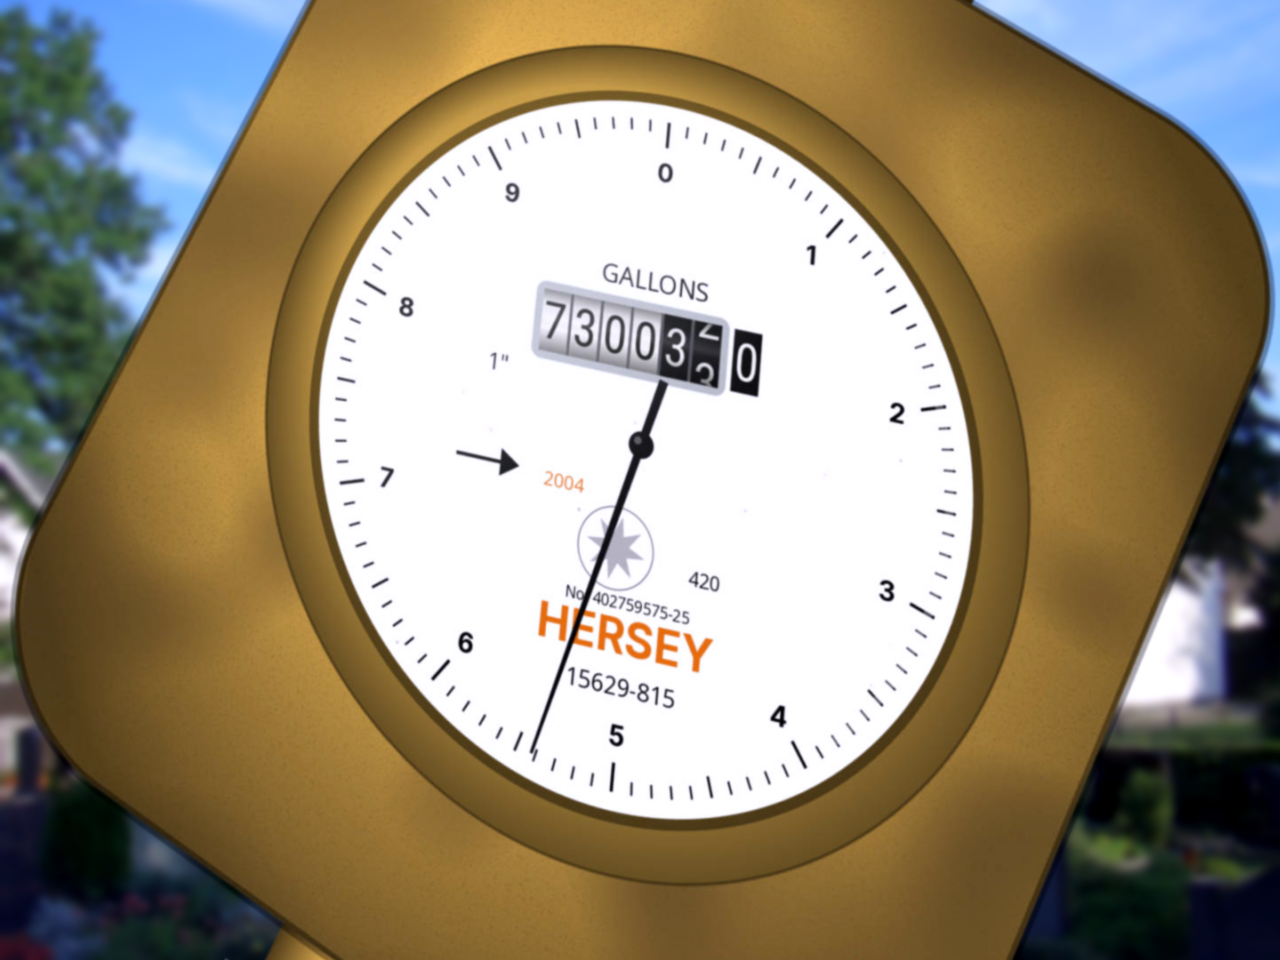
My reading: 7300325.4 gal
